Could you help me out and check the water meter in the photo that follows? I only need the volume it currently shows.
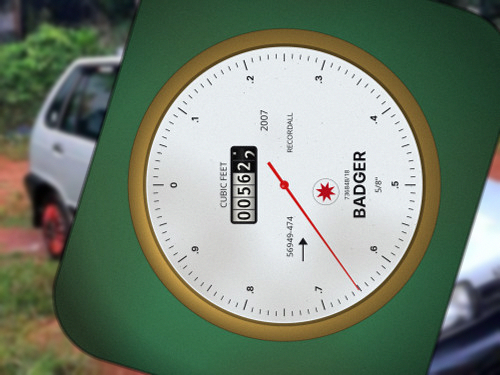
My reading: 5621.65 ft³
